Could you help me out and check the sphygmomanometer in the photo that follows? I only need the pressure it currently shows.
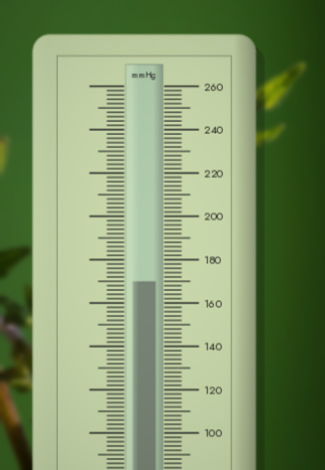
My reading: 170 mmHg
